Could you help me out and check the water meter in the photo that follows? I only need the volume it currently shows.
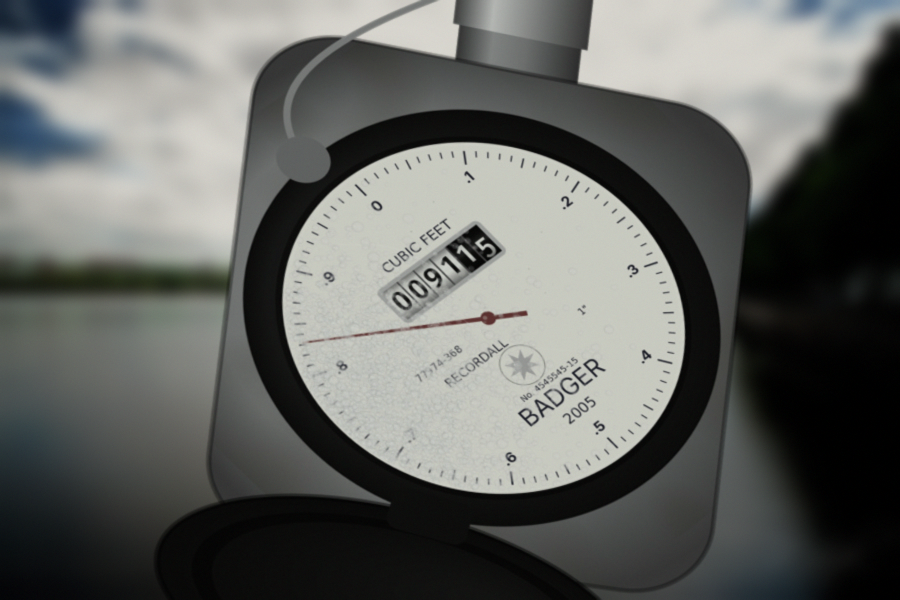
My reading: 9114.83 ft³
